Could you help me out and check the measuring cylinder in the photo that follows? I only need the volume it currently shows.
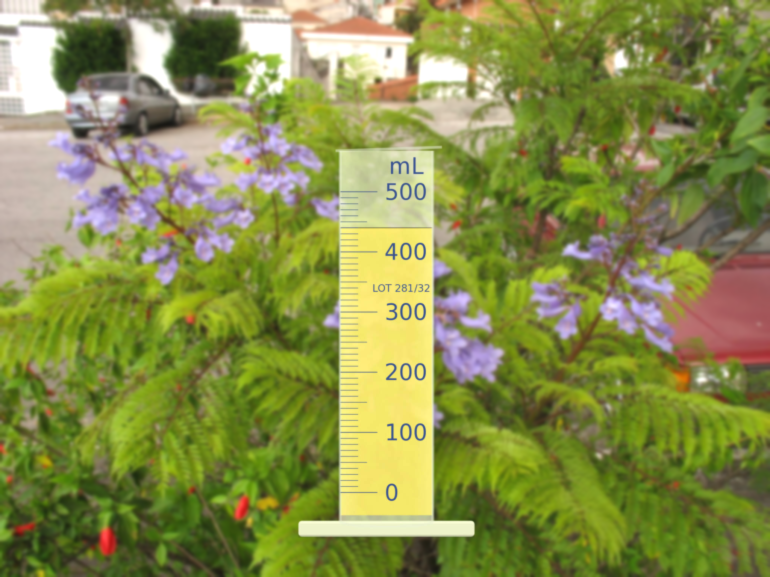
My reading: 440 mL
